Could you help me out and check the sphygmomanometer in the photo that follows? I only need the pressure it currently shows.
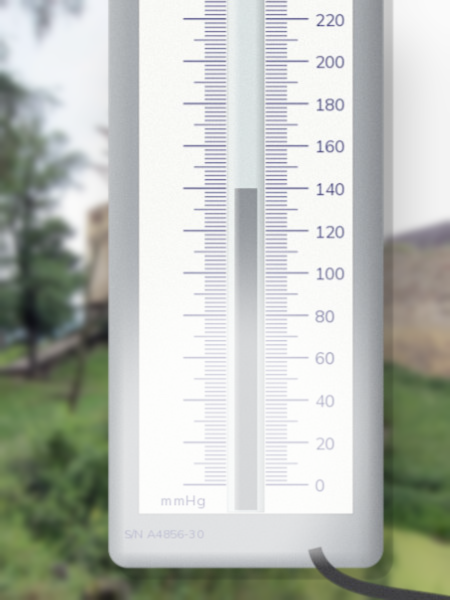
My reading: 140 mmHg
